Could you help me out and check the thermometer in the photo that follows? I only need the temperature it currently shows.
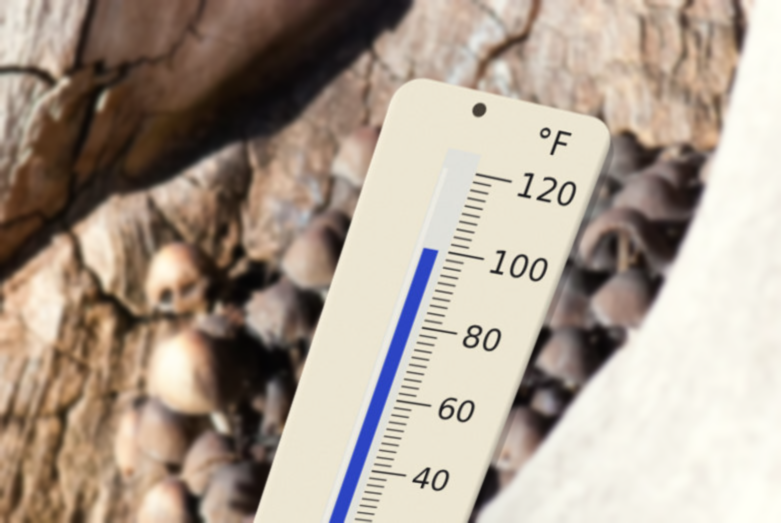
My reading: 100 °F
